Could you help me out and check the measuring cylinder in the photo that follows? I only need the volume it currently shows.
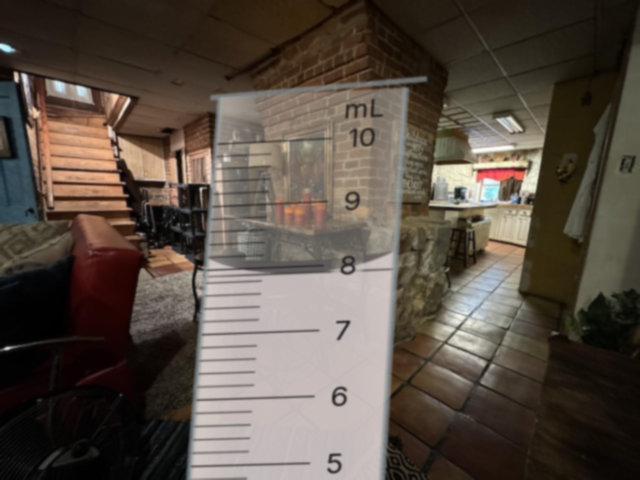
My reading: 7.9 mL
